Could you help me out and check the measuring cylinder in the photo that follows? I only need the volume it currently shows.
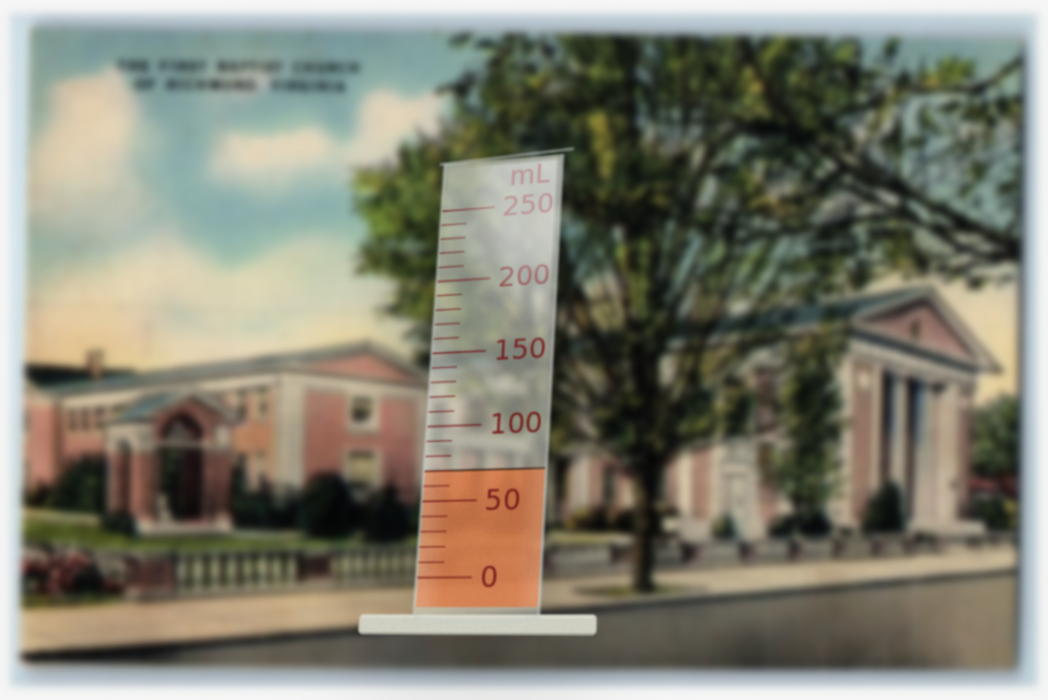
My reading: 70 mL
